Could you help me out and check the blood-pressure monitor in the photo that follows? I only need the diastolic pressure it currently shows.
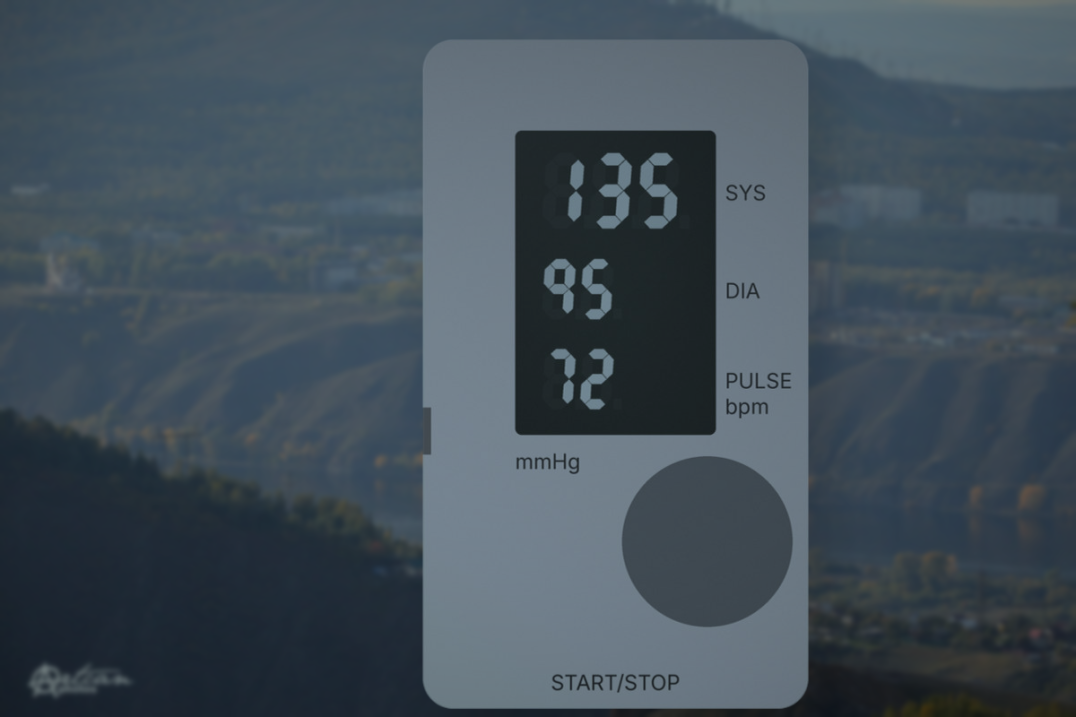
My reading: 95 mmHg
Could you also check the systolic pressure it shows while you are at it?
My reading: 135 mmHg
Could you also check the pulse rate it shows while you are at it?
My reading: 72 bpm
